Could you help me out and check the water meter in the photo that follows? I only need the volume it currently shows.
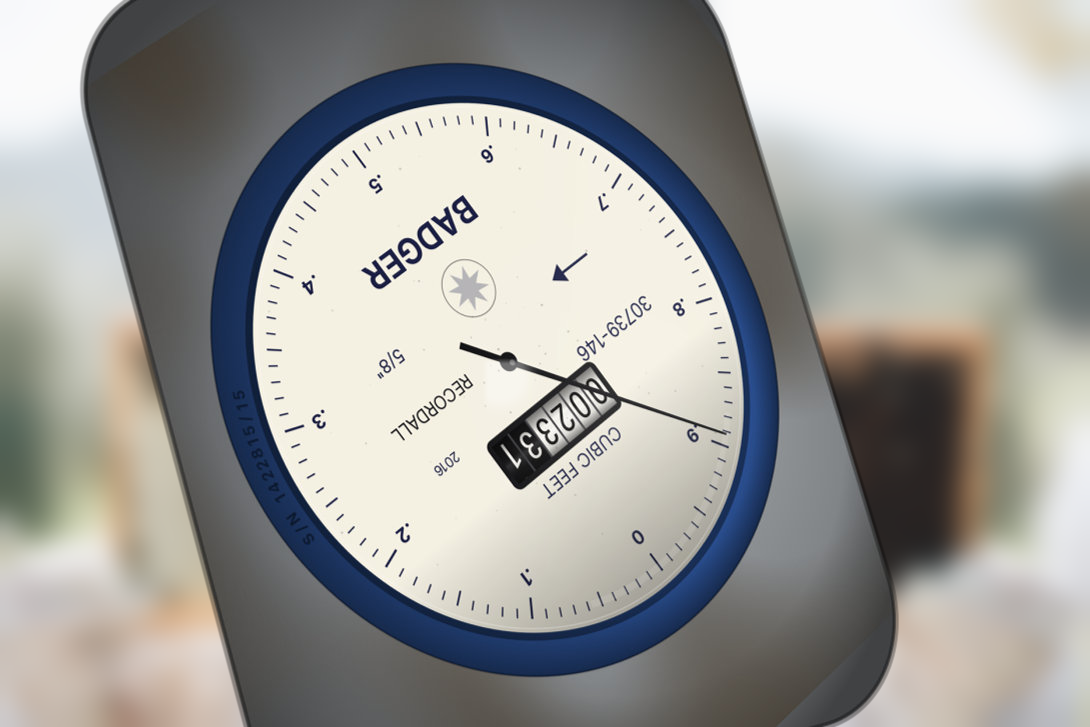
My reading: 2330.89 ft³
